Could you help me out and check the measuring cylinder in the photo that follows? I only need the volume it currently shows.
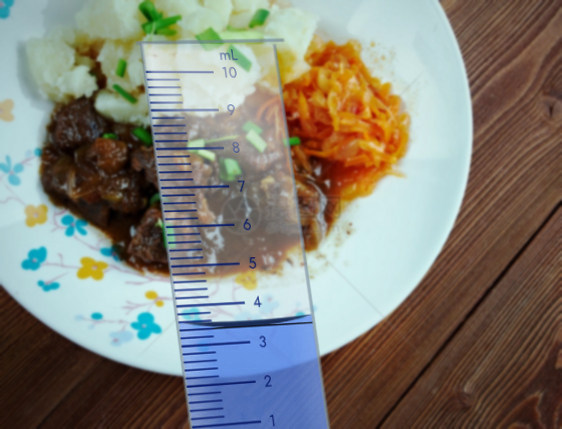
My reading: 3.4 mL
